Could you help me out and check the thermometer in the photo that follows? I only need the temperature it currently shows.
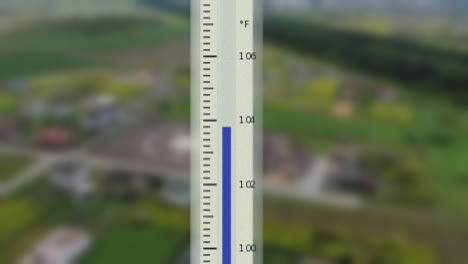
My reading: 103.8 °F
